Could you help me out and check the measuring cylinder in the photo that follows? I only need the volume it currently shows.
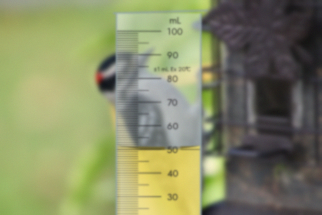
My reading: 50 mL
